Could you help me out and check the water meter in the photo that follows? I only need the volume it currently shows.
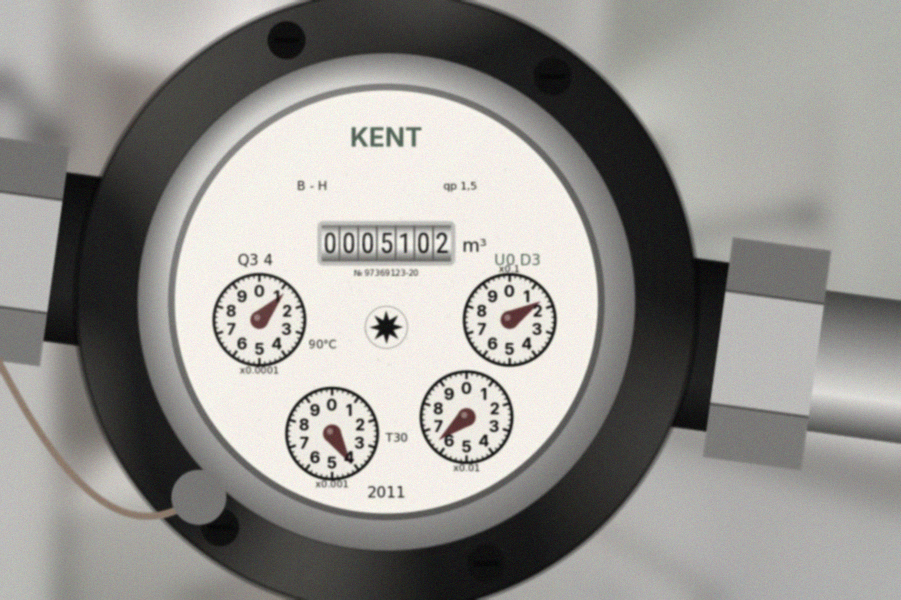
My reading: 5102.1641 m³
